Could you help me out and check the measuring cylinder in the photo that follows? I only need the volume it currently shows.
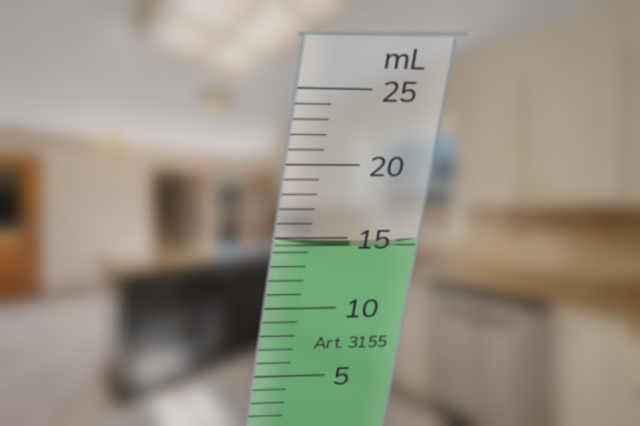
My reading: 14.5 mL
